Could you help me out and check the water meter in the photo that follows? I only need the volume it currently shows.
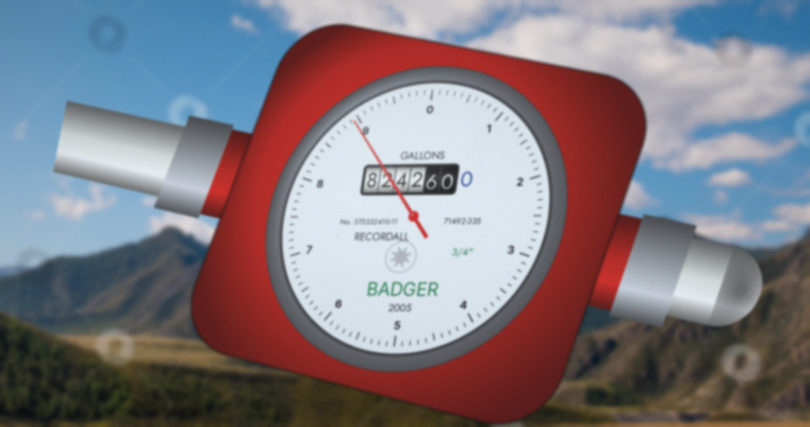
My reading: 8242598.9 gal
